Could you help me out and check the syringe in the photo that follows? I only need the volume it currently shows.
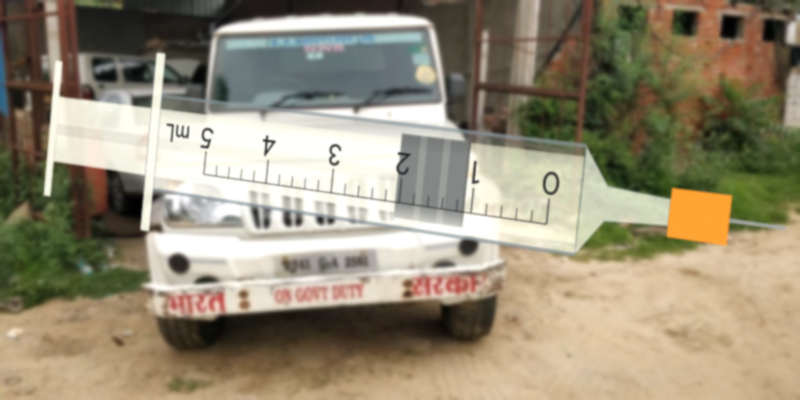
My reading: 1.1 mL
